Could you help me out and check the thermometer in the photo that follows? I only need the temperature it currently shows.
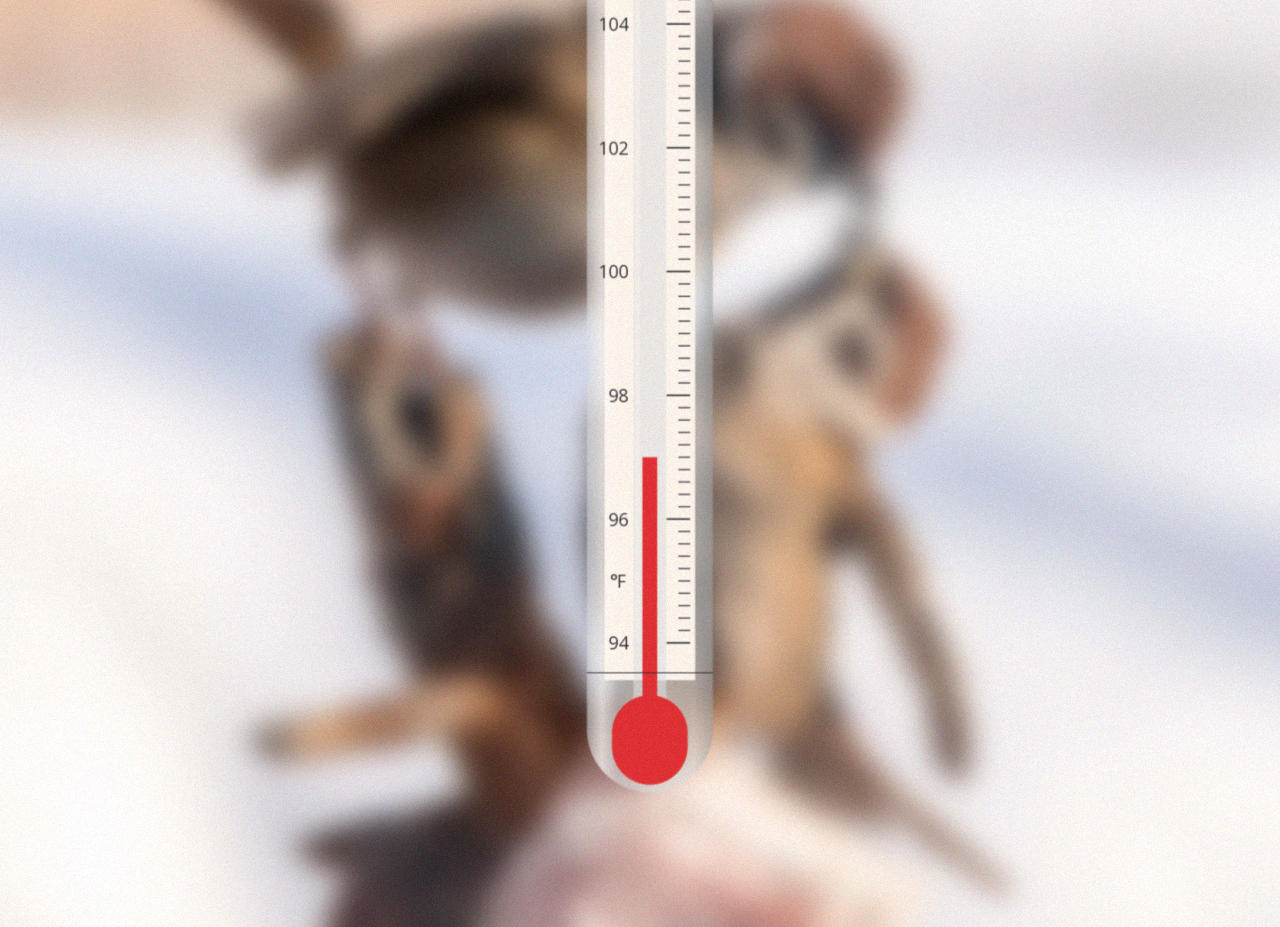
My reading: 97 °F
